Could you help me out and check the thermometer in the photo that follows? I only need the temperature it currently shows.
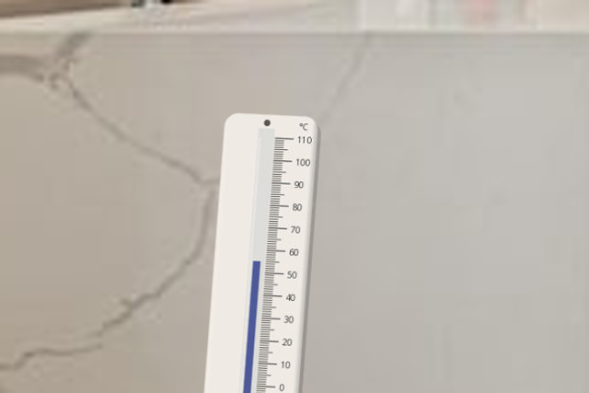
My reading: 55 °C
